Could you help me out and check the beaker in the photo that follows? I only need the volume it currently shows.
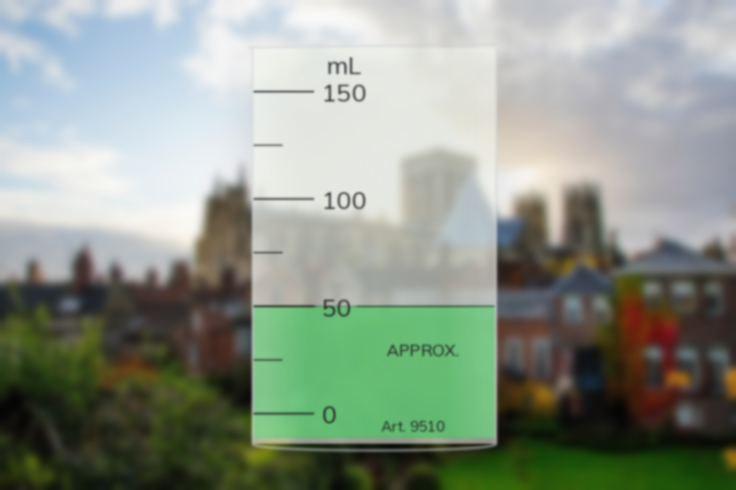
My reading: 50 mL
